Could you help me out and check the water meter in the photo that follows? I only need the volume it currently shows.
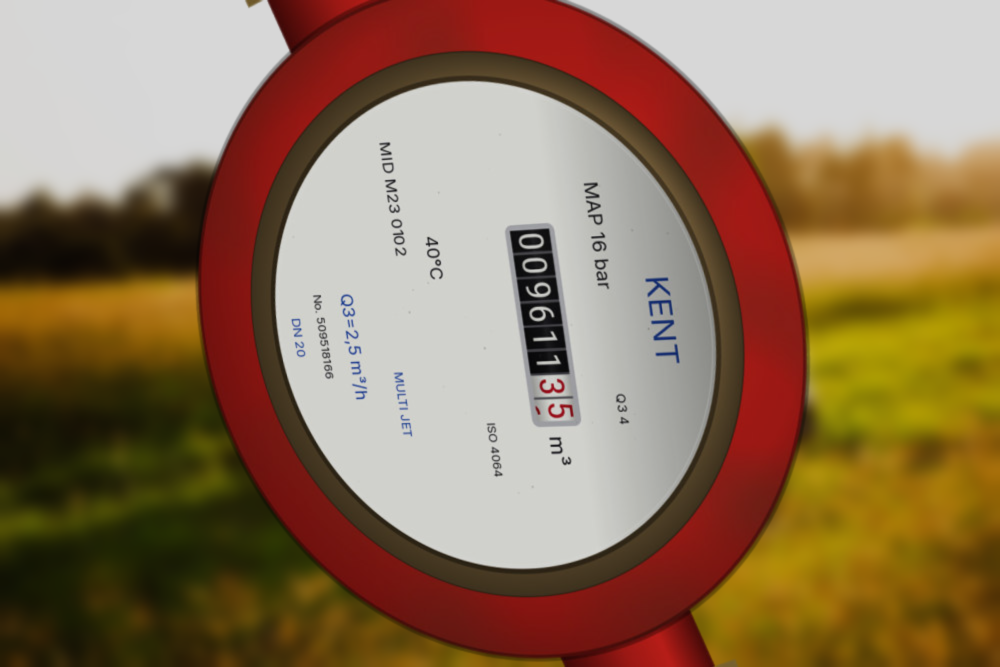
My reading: 9611.35 m³
